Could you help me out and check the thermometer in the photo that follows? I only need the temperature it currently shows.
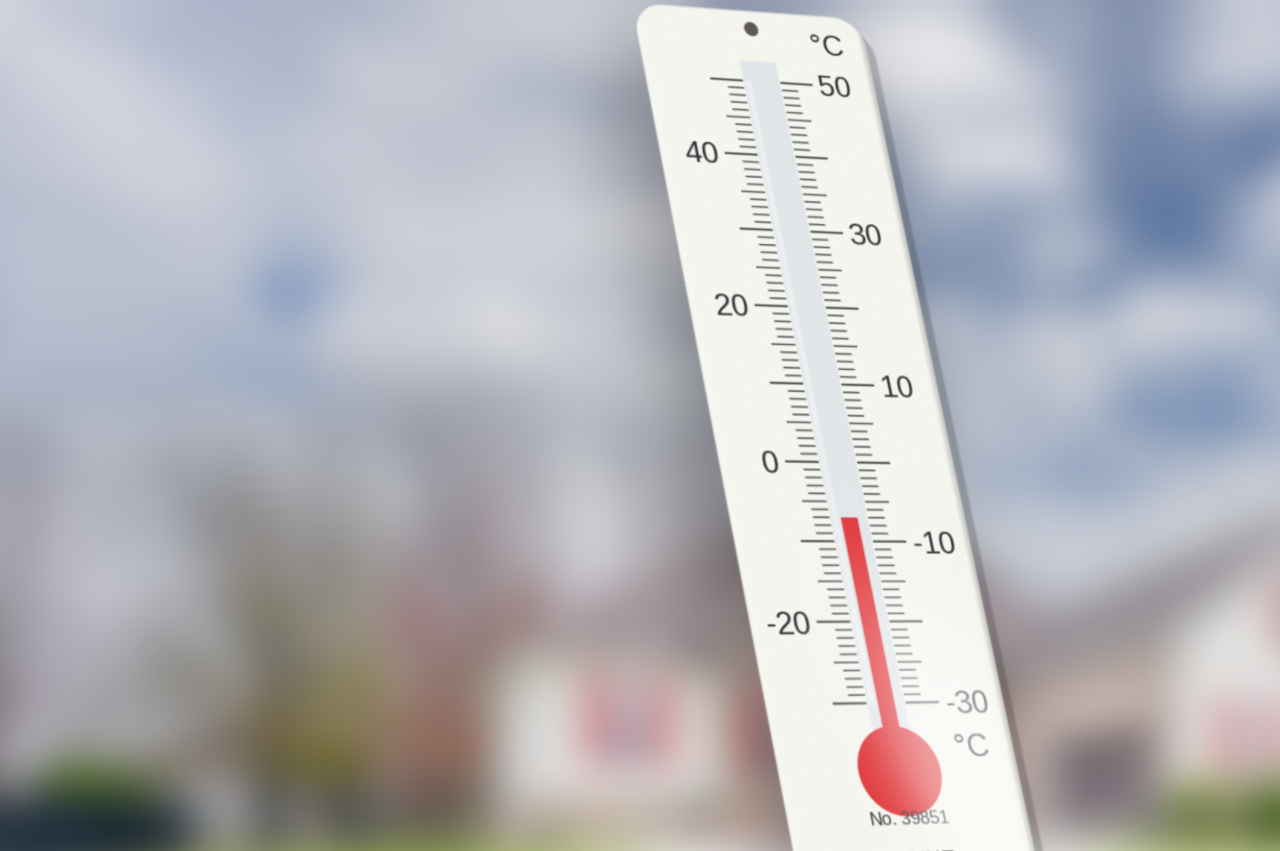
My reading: -7 °C
